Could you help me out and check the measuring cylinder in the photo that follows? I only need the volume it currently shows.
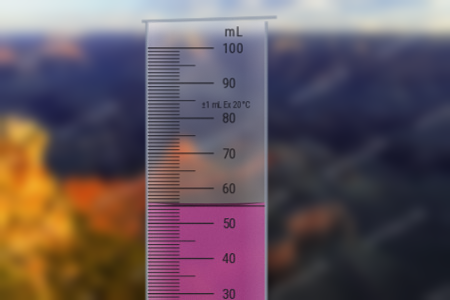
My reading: 55 mL
